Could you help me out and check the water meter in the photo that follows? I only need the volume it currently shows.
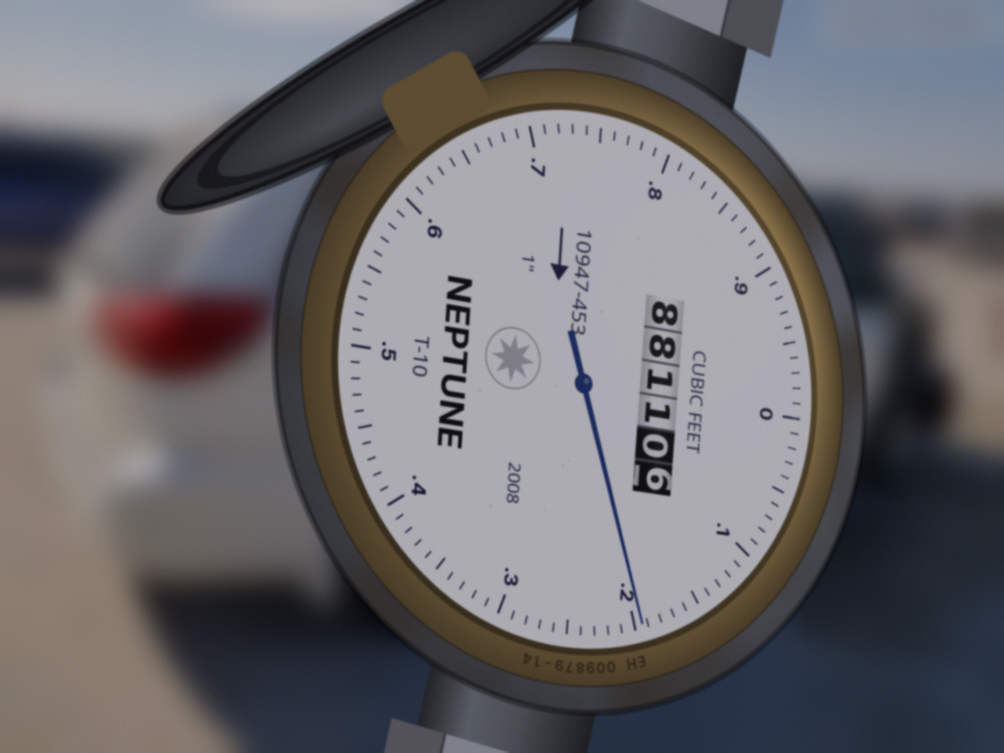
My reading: 881106.19 ft³
